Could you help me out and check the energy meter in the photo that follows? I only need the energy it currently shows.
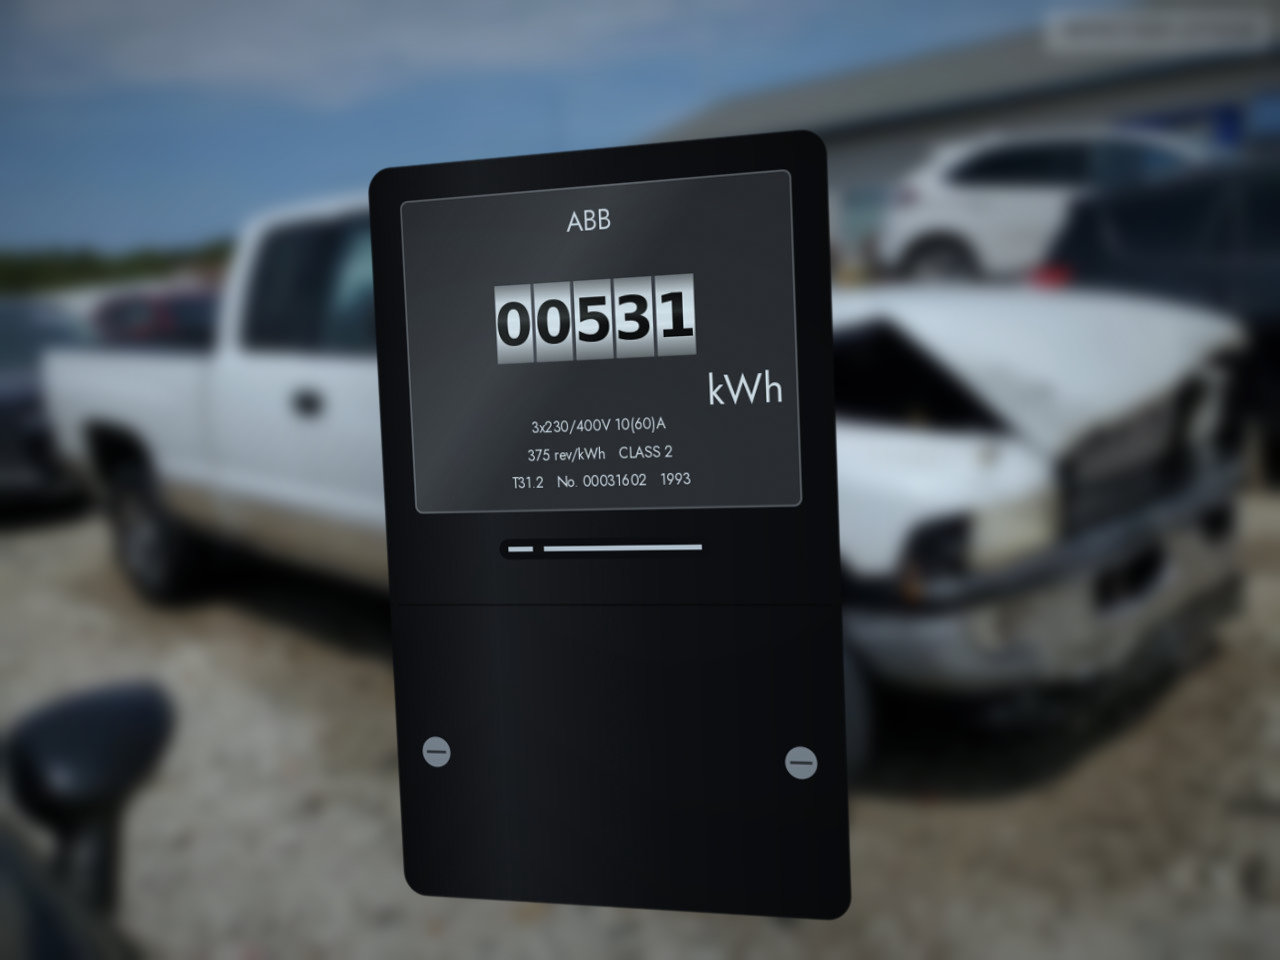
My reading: 531 kWh
